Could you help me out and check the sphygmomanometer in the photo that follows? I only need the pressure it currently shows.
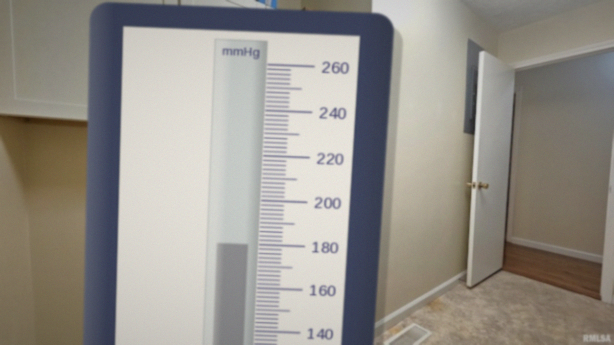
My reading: 180 mmHg
